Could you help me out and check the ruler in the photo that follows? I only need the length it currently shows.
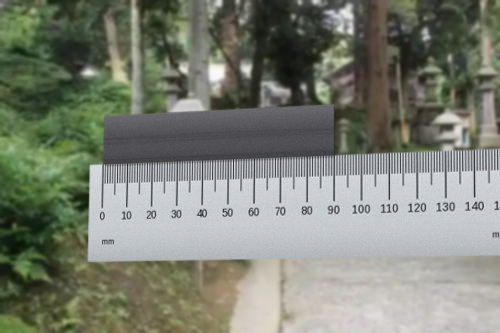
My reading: 90 mm
